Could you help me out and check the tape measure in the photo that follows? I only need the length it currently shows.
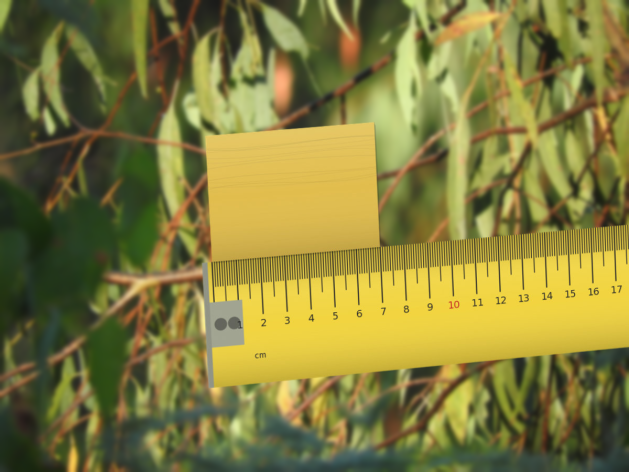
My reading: 7 cm
